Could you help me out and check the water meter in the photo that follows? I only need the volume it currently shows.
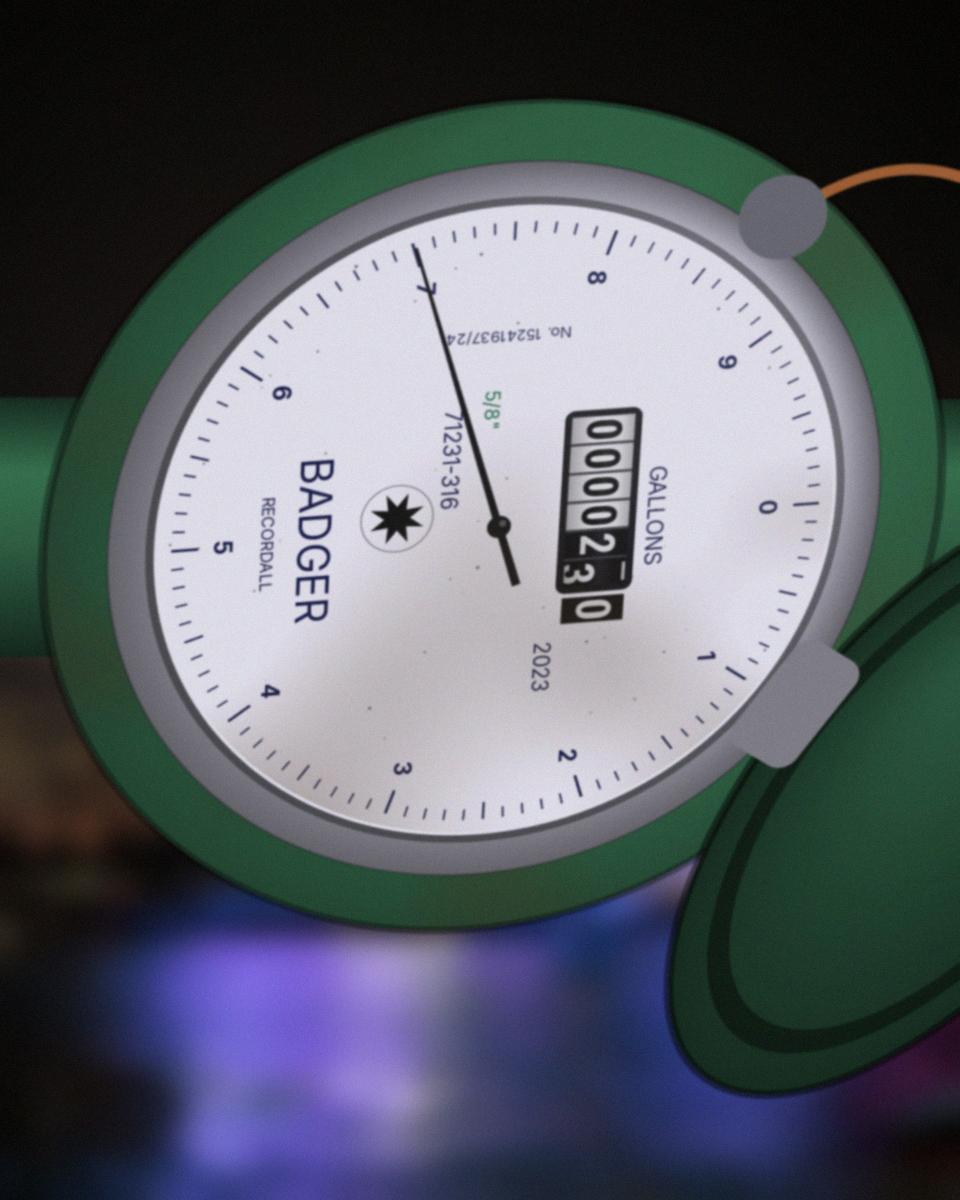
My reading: 227.0 gal
